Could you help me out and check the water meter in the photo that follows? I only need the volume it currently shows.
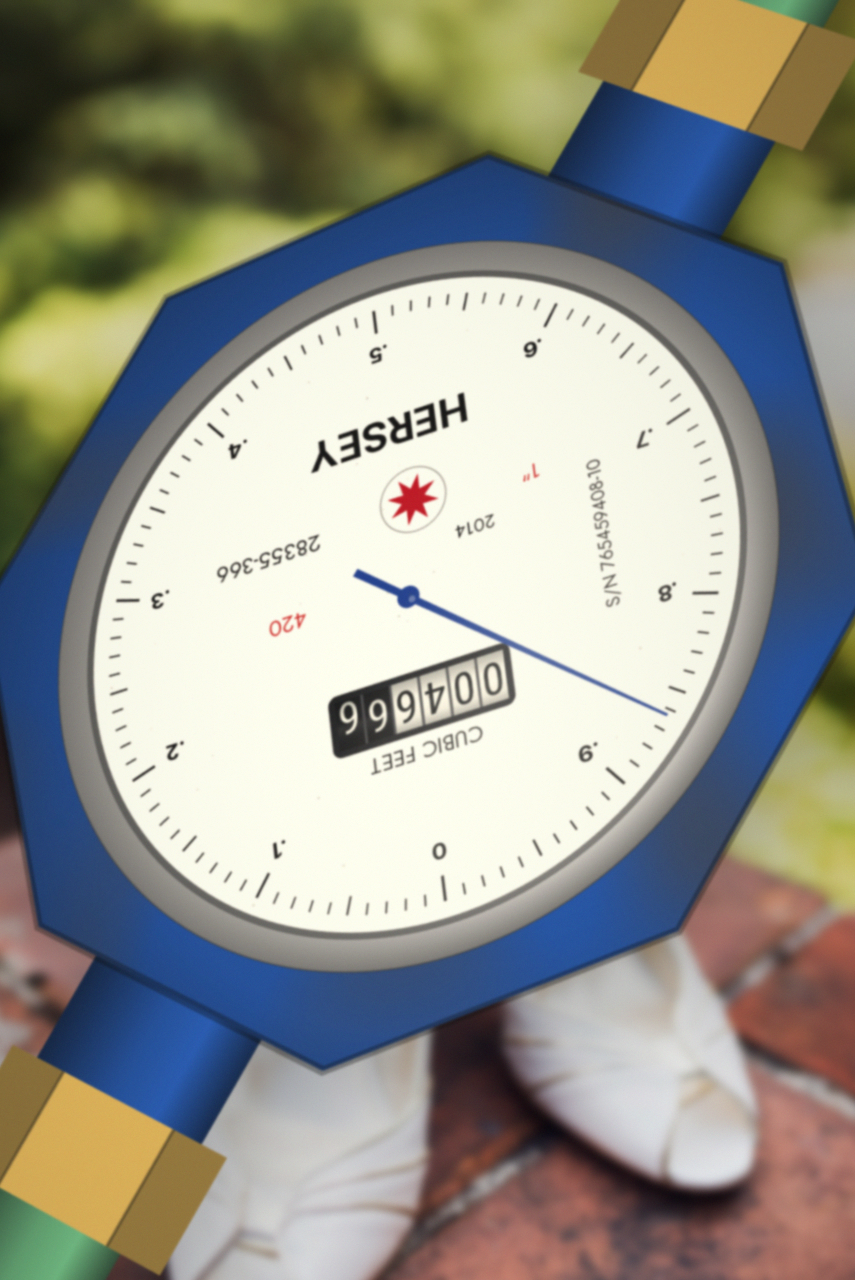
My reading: 4665.86 ft³
